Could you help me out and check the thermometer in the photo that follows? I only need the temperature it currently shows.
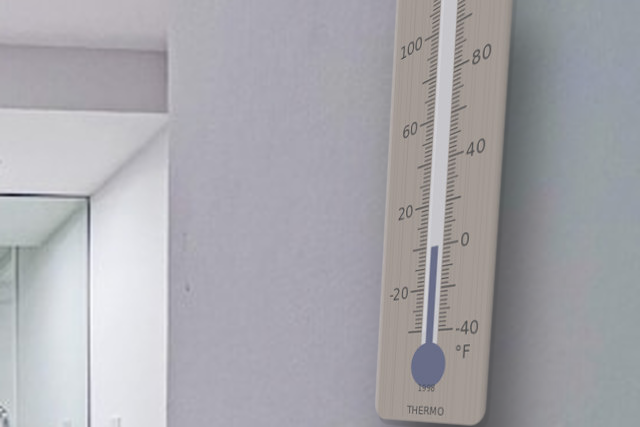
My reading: 0 °F
